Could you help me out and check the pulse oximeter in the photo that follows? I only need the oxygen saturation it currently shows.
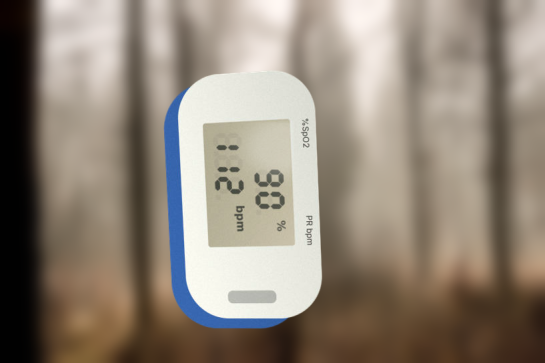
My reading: 90 %
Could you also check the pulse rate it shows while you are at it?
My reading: 112 bpm
